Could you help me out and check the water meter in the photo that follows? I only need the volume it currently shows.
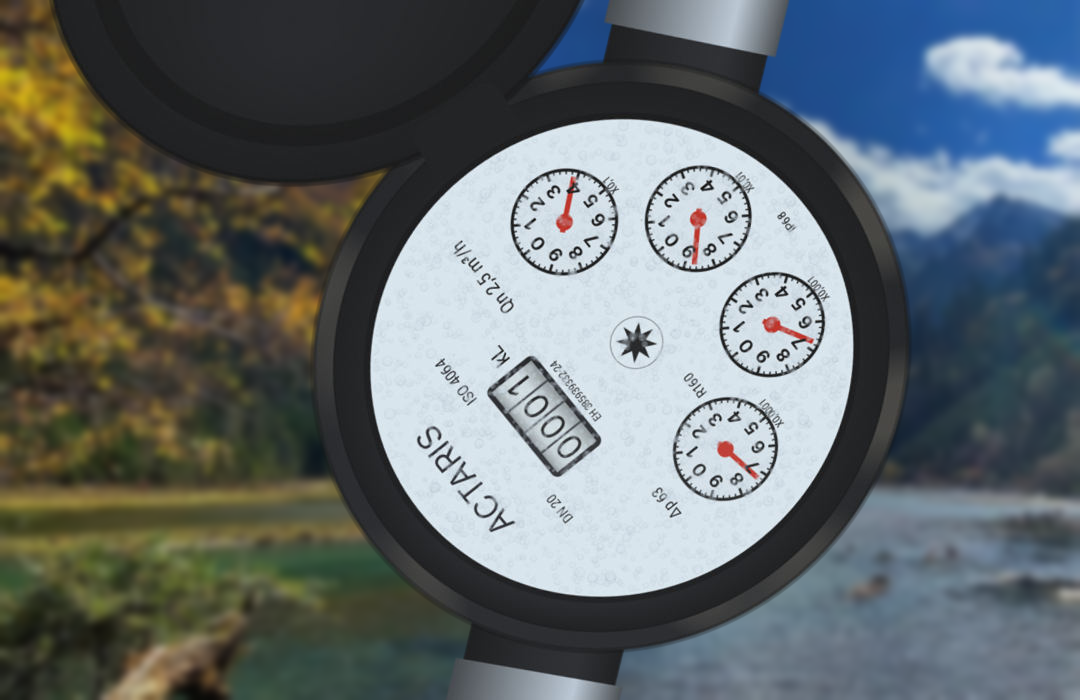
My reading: 1.3867 kL
